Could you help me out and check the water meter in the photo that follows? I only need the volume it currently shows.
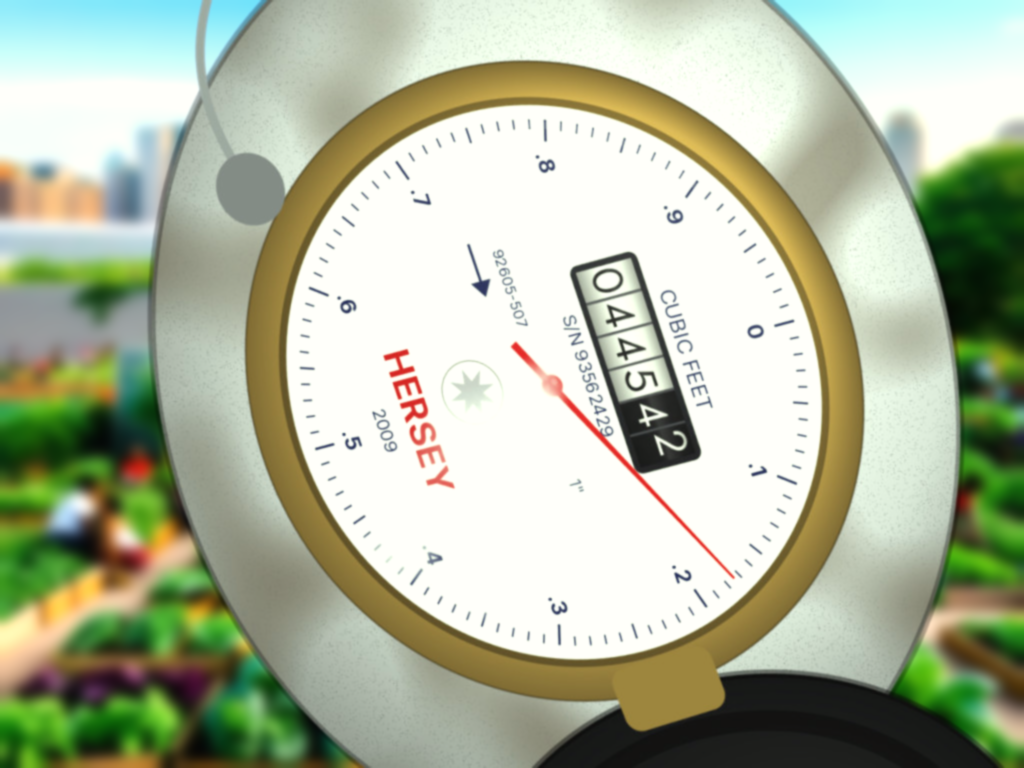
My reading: 44542.17 ft³
